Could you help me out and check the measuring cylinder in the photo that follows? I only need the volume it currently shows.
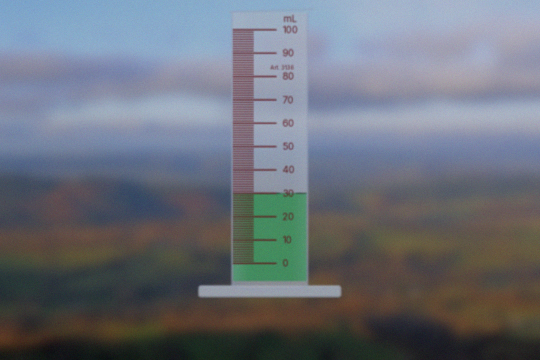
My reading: 30 mL
